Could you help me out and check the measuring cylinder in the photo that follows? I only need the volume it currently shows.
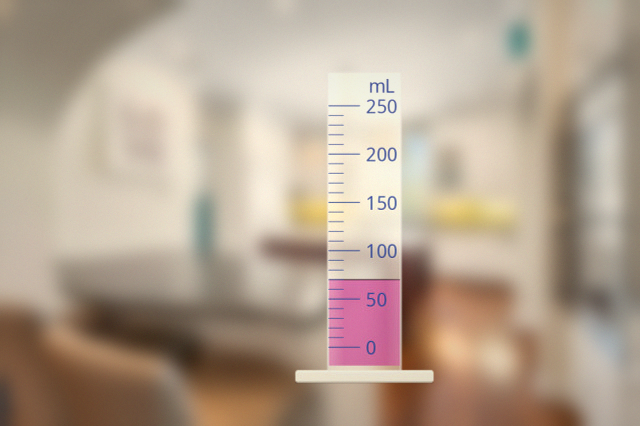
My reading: 70 mL
